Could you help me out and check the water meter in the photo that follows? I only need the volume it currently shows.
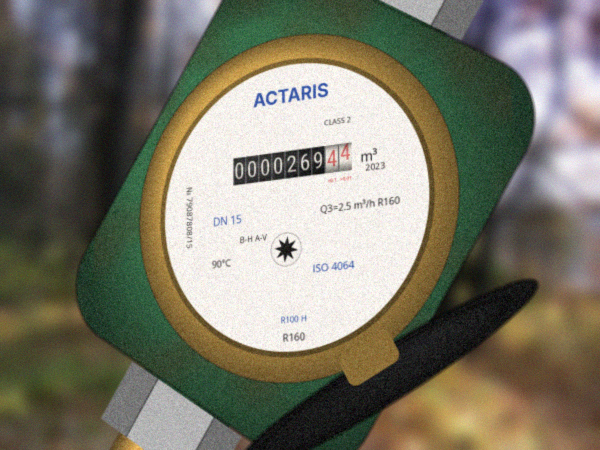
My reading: 269.44 m³
